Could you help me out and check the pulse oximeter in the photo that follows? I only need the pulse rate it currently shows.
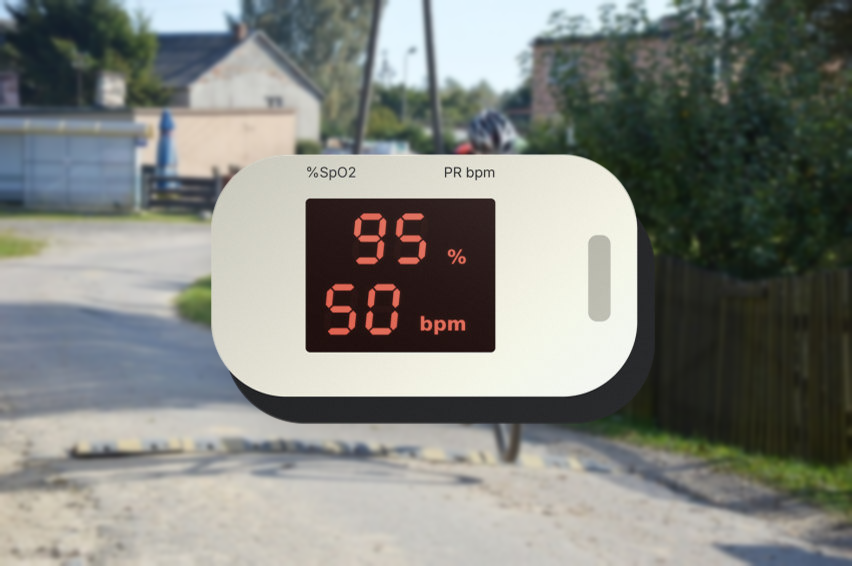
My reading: 50 bpm
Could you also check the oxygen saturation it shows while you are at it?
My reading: 95 %
